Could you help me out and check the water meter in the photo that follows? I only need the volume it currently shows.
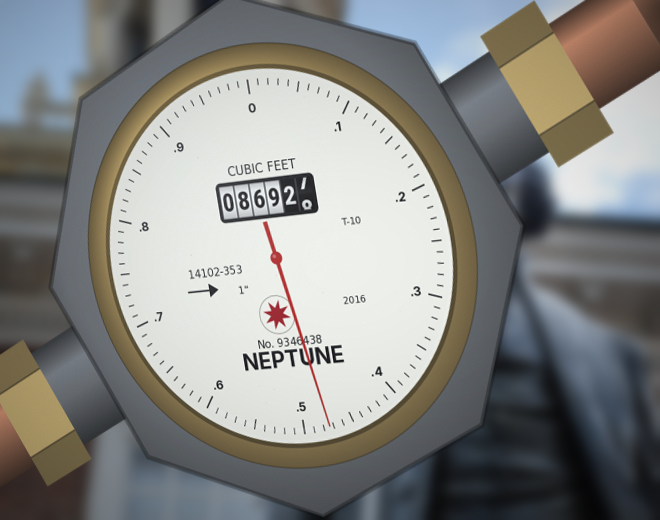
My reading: 86927.47 ft³
